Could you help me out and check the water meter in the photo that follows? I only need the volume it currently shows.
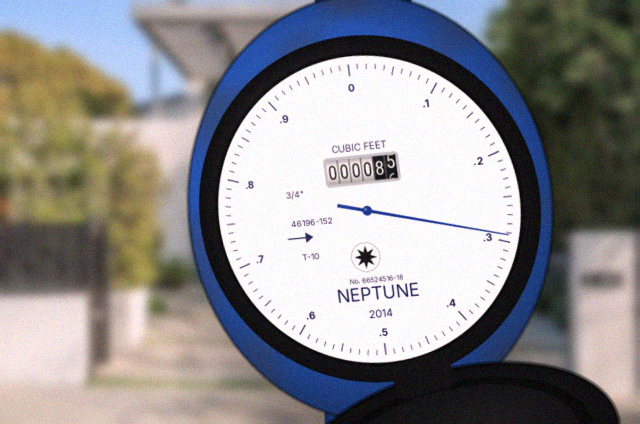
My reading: 85.29 ft³
